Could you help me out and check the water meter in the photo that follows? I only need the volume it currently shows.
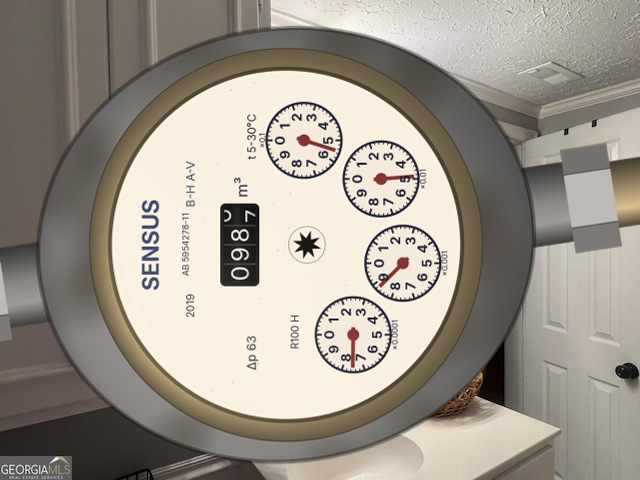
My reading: 986.5487 m³
